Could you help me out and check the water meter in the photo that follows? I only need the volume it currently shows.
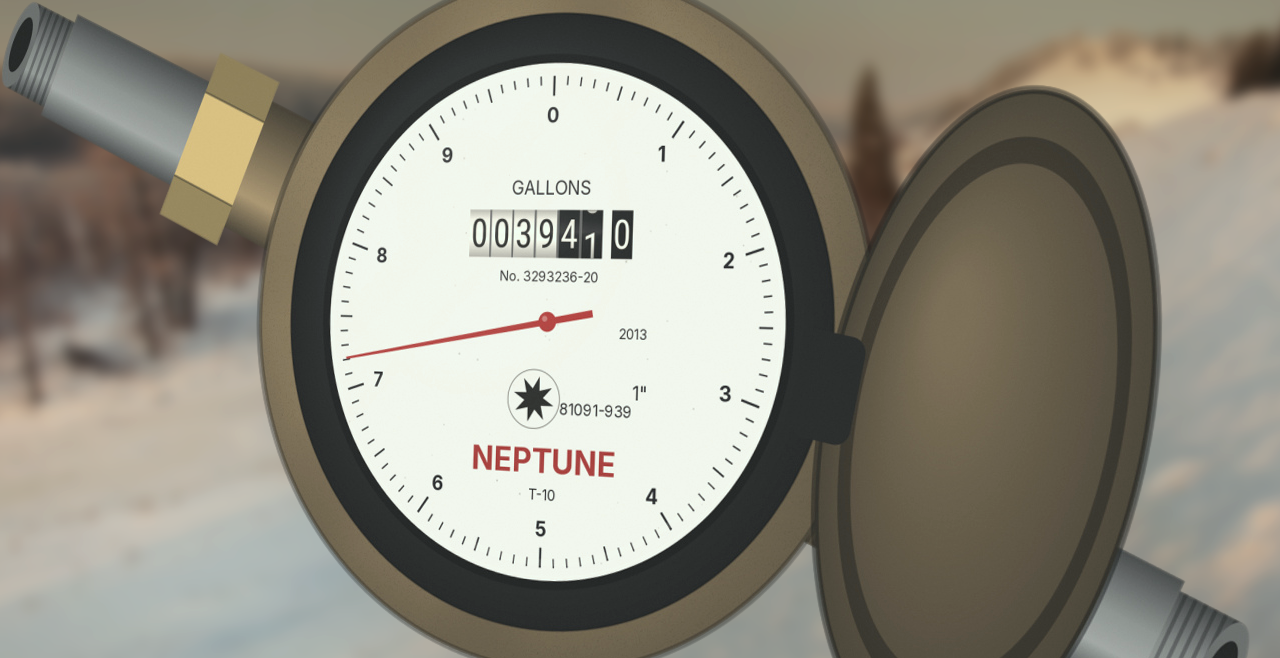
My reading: 39407.2 gal
